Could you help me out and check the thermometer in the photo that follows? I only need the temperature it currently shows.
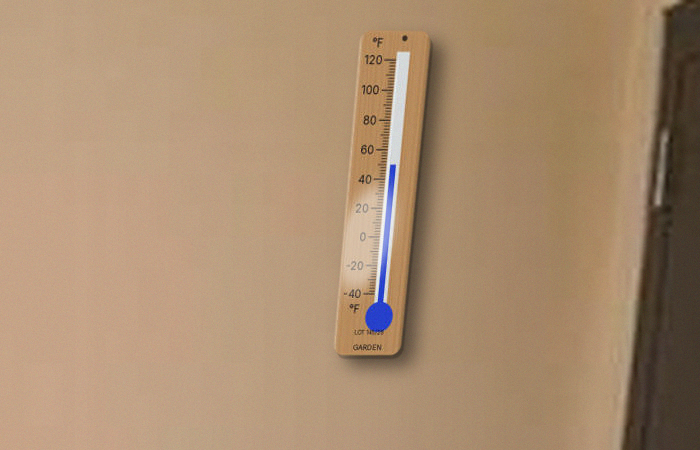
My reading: 50 °F
